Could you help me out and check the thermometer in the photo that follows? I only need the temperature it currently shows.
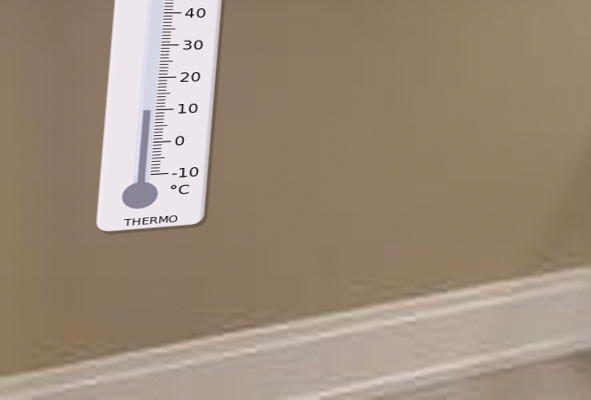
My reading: 10 °C
